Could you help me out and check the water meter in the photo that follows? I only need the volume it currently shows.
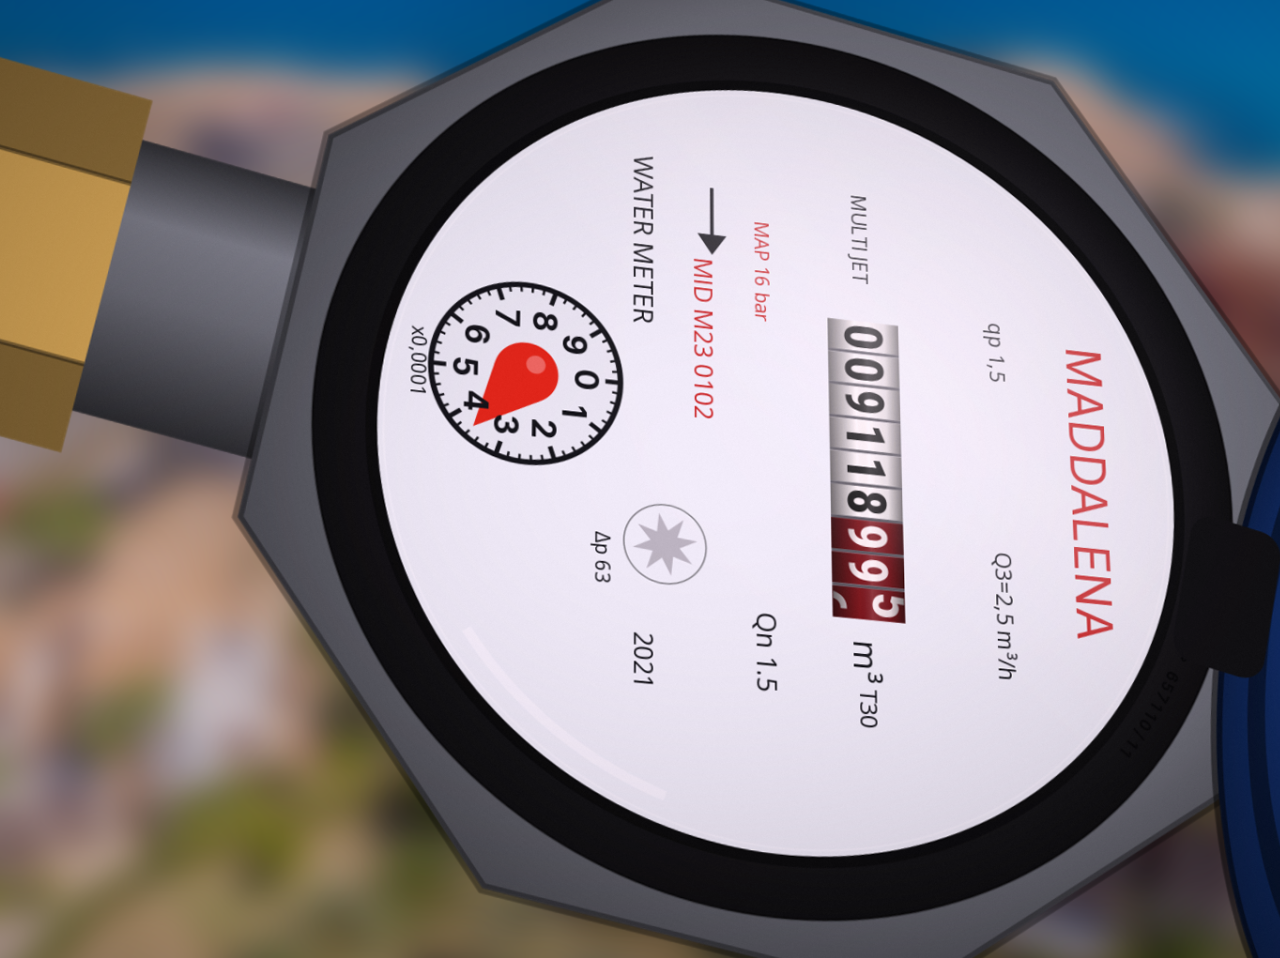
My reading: 9118.9953 m³
